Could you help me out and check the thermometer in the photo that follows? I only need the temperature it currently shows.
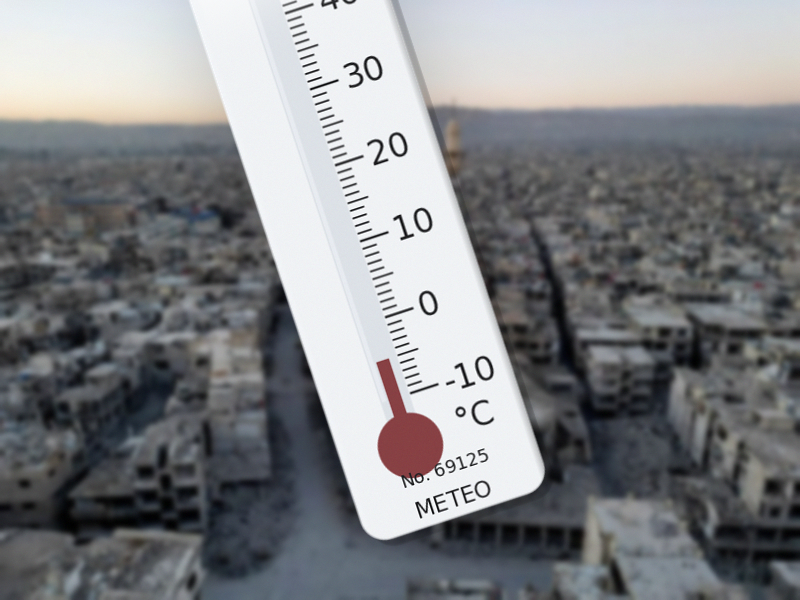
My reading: -5 °C
